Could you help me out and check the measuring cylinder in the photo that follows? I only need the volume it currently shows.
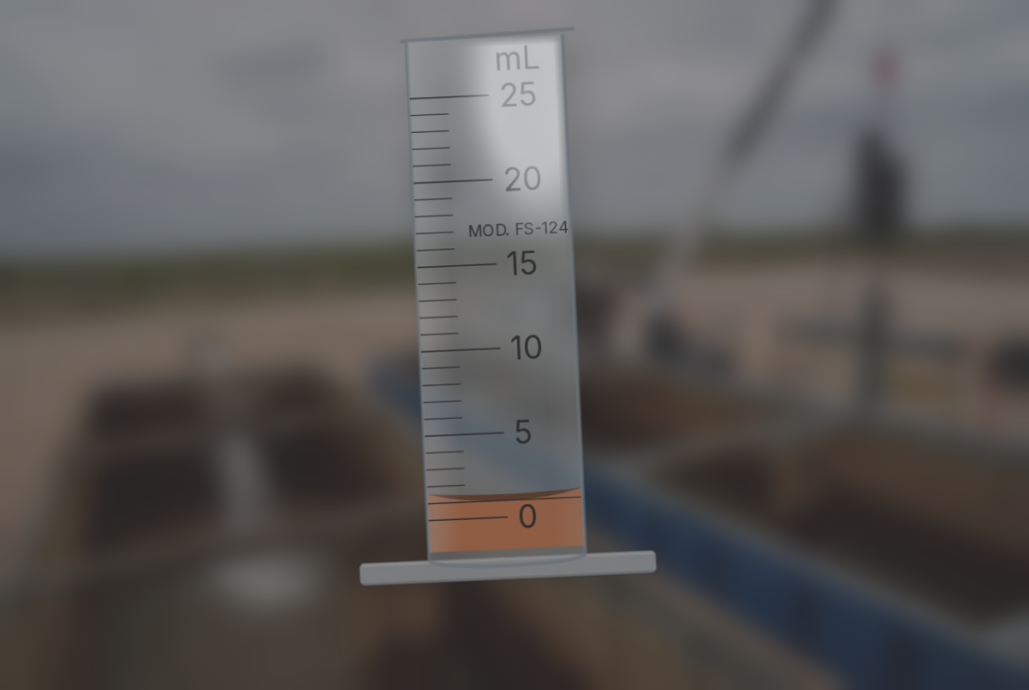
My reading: 1 mL
